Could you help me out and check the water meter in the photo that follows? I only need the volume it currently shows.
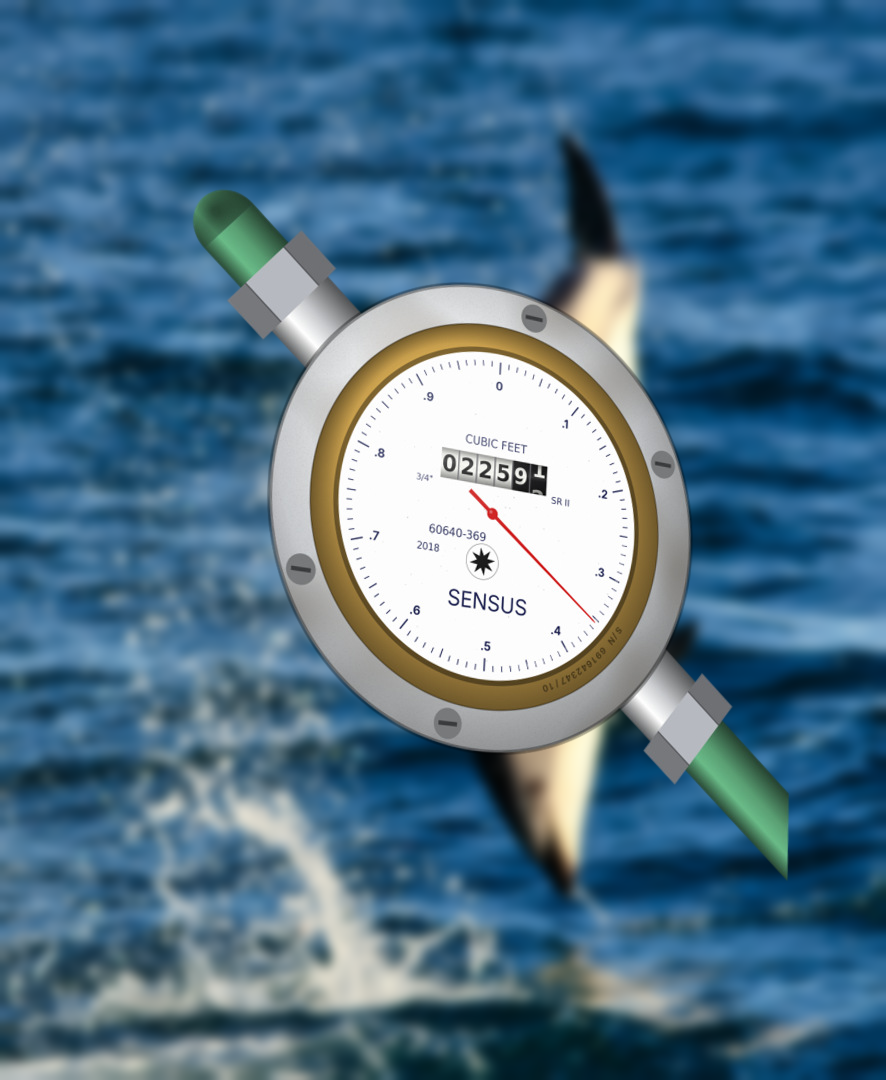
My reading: 22591.35 ft³
